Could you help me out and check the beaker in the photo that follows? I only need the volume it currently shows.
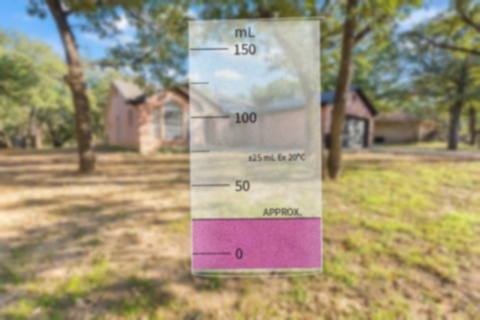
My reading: 25 mL
